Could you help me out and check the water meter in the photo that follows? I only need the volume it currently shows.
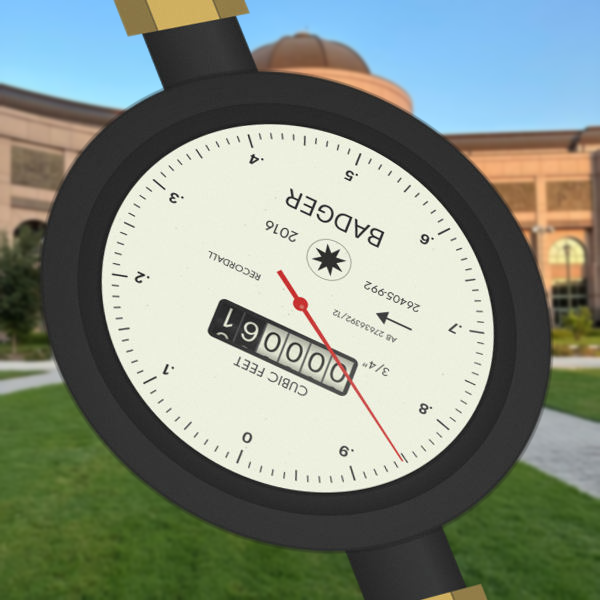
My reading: 60.85 ft³
